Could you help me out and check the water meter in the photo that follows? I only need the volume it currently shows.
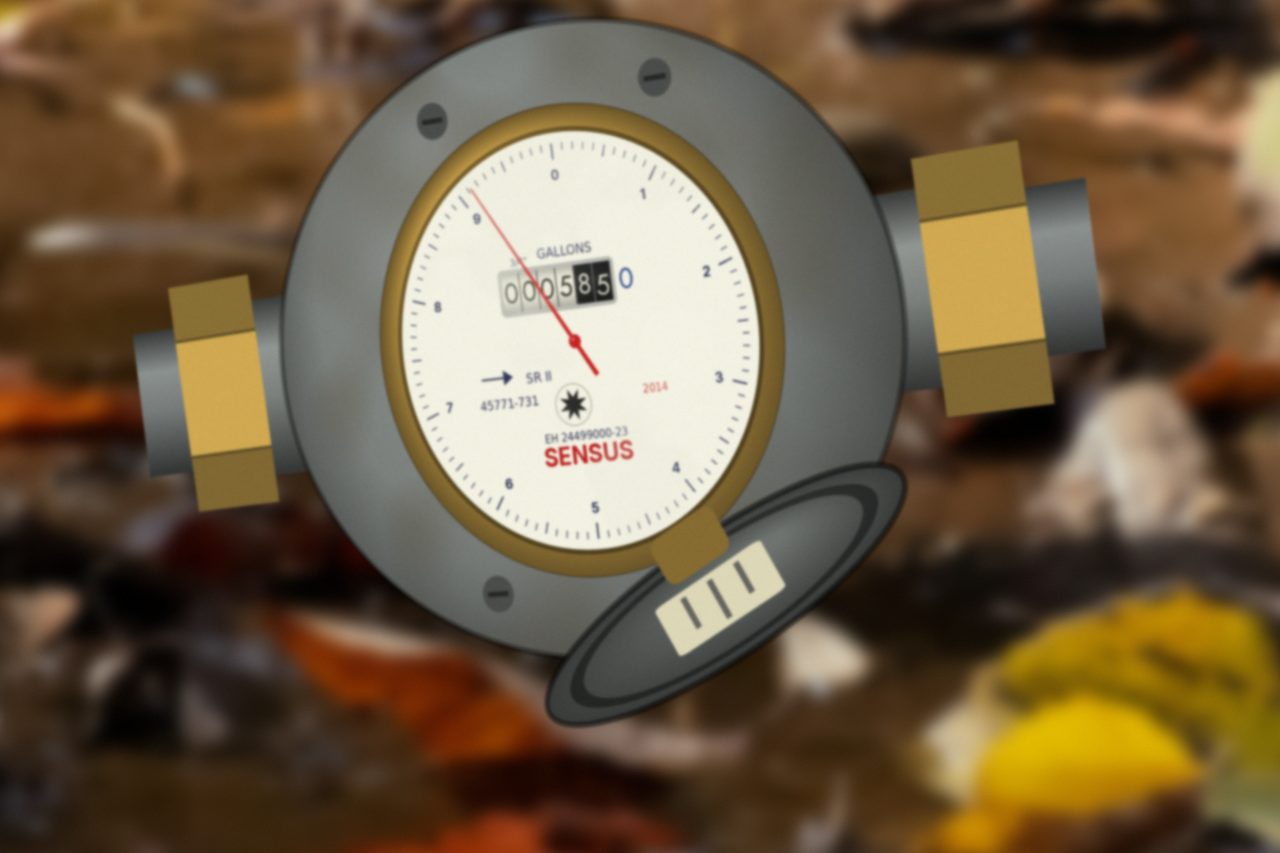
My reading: 5849.1 gal
